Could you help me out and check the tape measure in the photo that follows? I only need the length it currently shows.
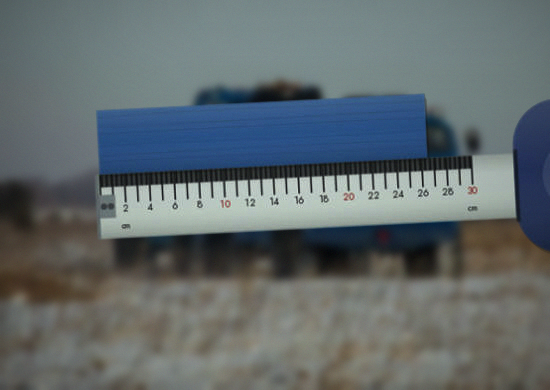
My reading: 26.5 cm
